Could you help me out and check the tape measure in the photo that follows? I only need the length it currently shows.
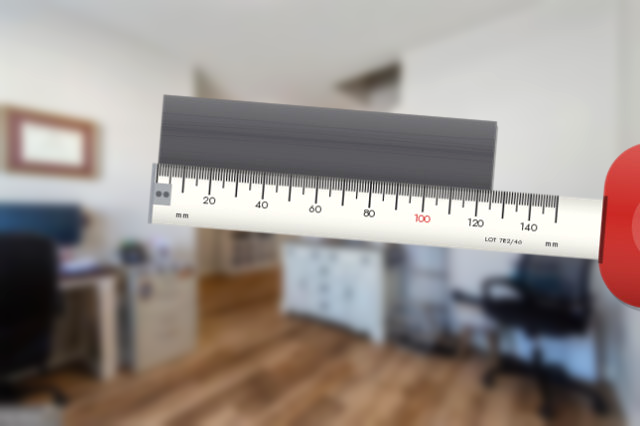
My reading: 125 mm
